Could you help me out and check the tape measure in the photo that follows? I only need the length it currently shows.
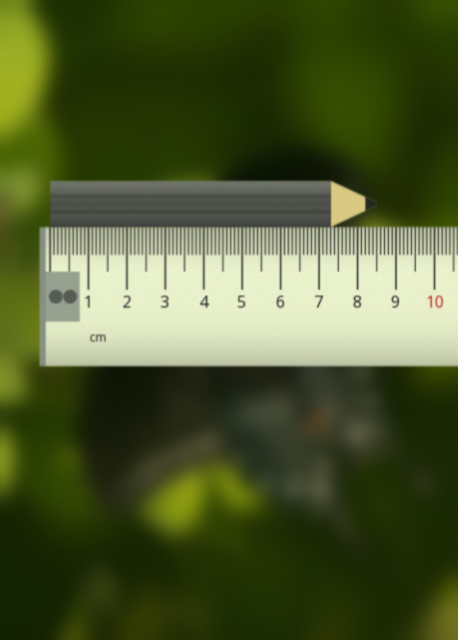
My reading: 8.5 cm
